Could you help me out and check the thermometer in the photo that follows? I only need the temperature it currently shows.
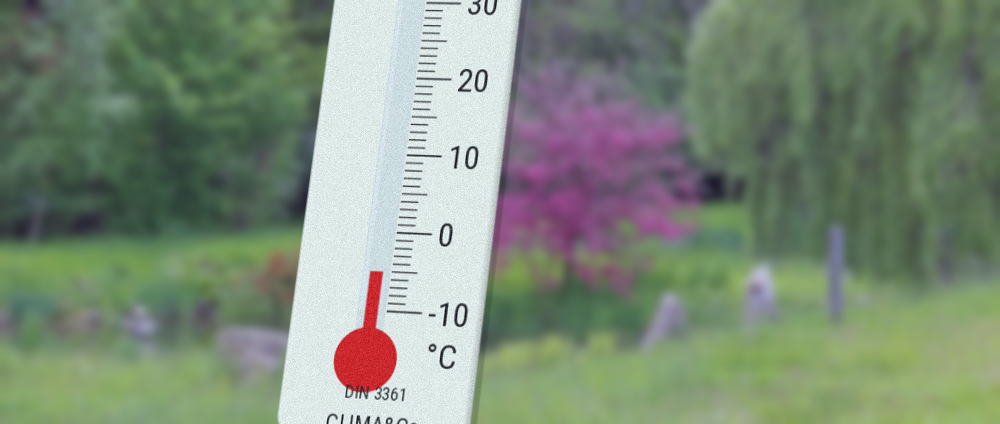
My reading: -5 °C
